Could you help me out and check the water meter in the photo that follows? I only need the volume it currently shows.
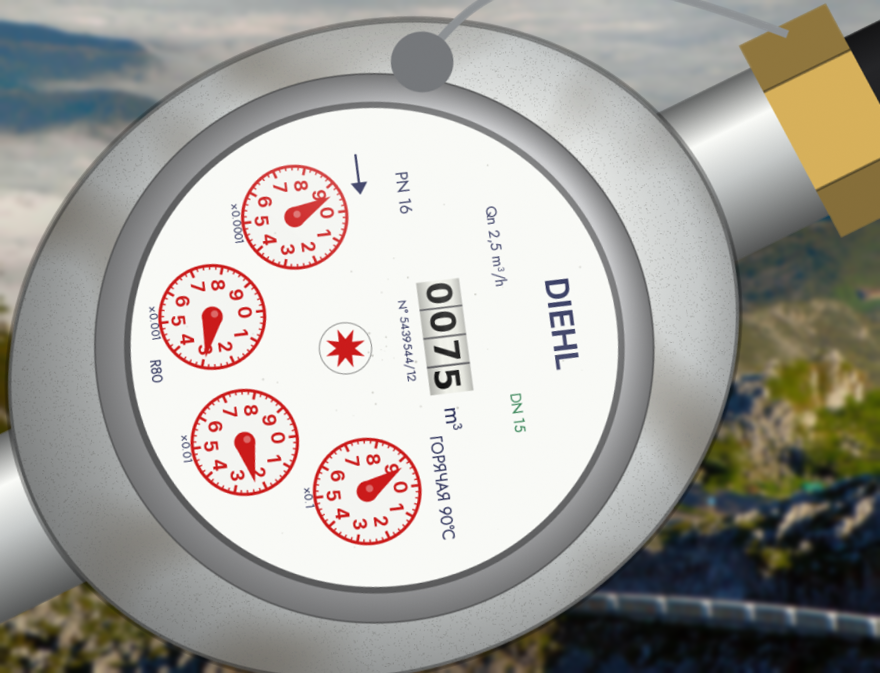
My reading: 74.9229 m³
